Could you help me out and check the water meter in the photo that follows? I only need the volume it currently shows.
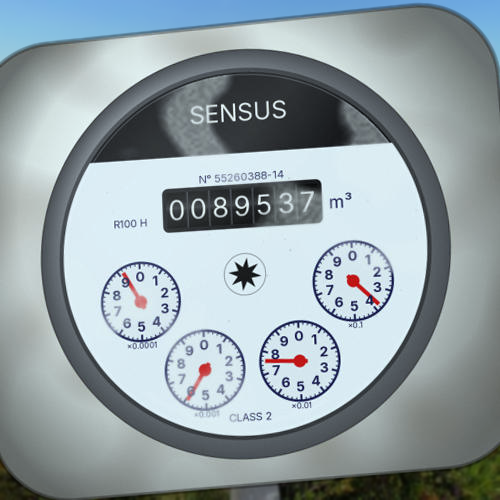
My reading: 89537.3759 m³
